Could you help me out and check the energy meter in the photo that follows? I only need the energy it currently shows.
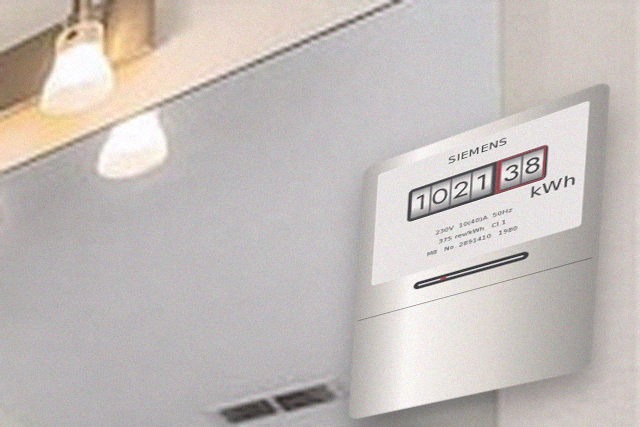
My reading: 1021.38 kWh
